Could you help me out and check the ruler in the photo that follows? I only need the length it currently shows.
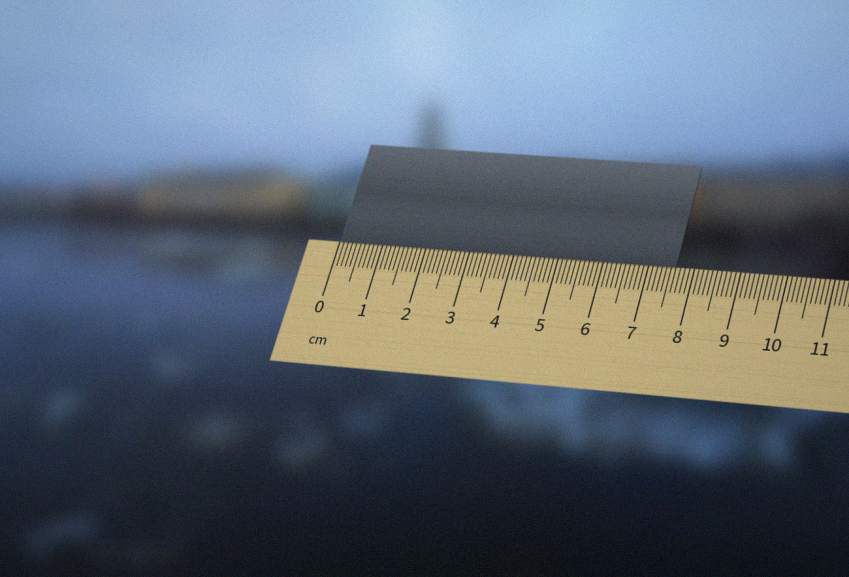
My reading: 7.6 cm
